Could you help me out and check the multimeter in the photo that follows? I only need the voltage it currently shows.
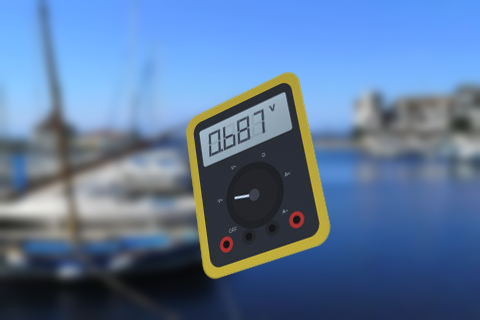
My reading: 0.687 V
